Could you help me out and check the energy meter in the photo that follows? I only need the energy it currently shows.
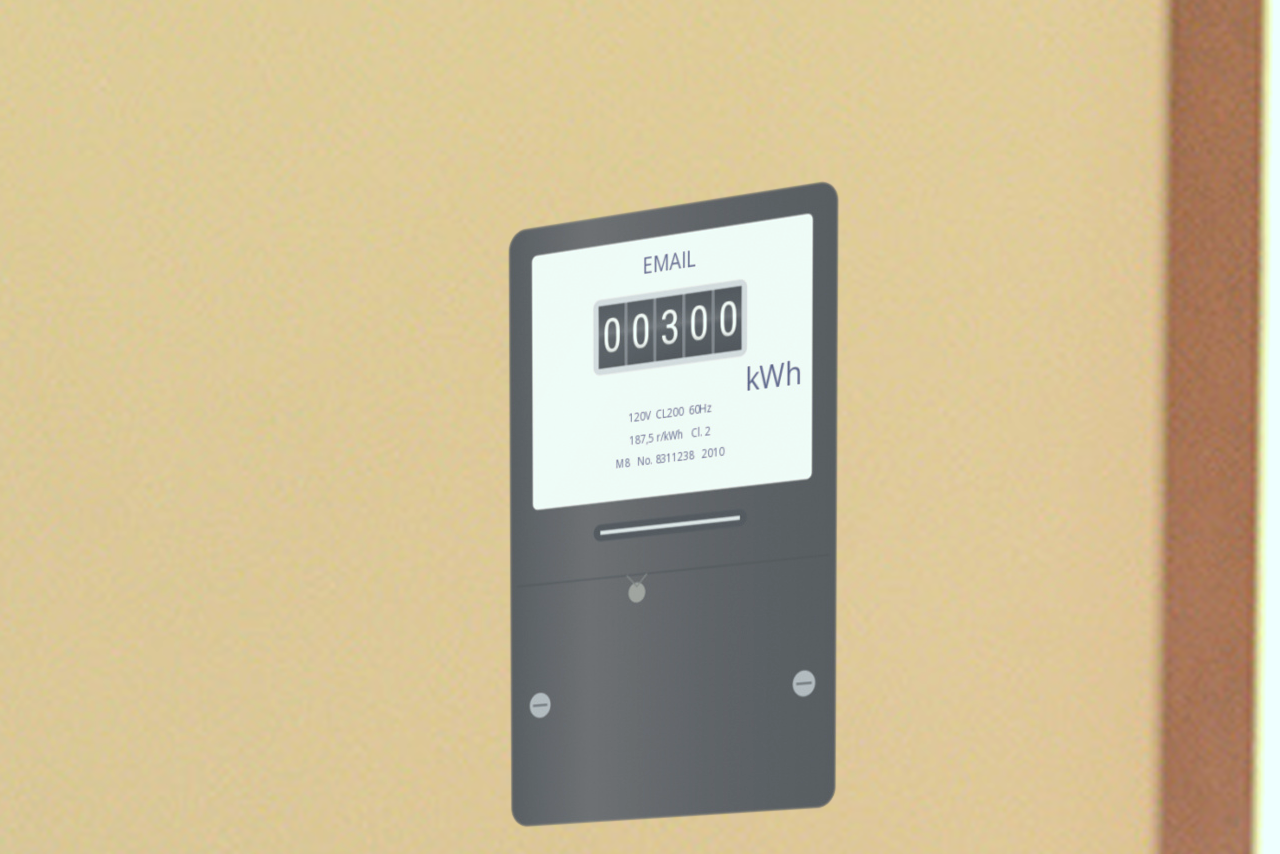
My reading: 300 kWh
